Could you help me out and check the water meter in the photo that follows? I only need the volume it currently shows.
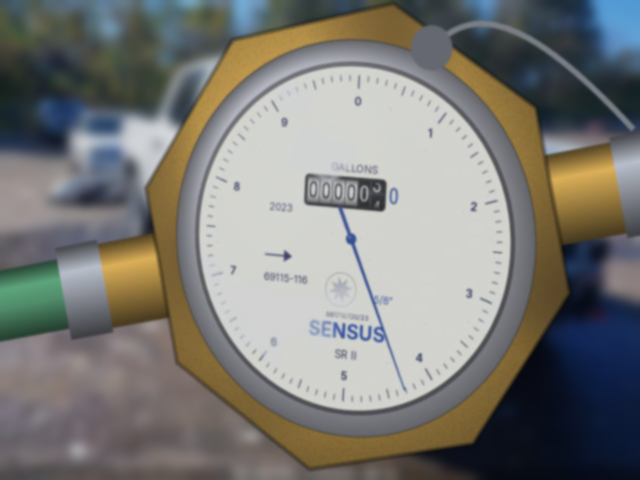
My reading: 34.3 gal
